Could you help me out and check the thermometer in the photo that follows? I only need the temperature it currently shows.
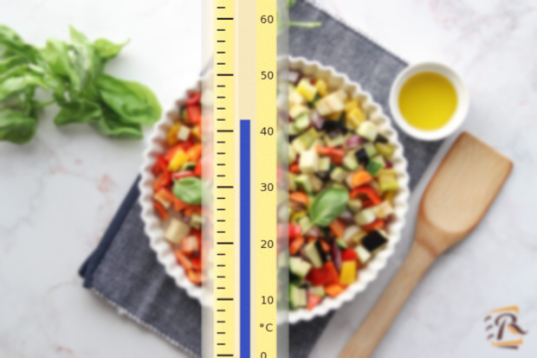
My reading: 42 °C
